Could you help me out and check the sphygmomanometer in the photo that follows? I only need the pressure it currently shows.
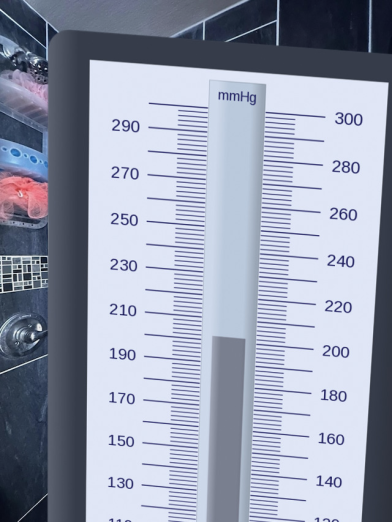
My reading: 202 mmHg
